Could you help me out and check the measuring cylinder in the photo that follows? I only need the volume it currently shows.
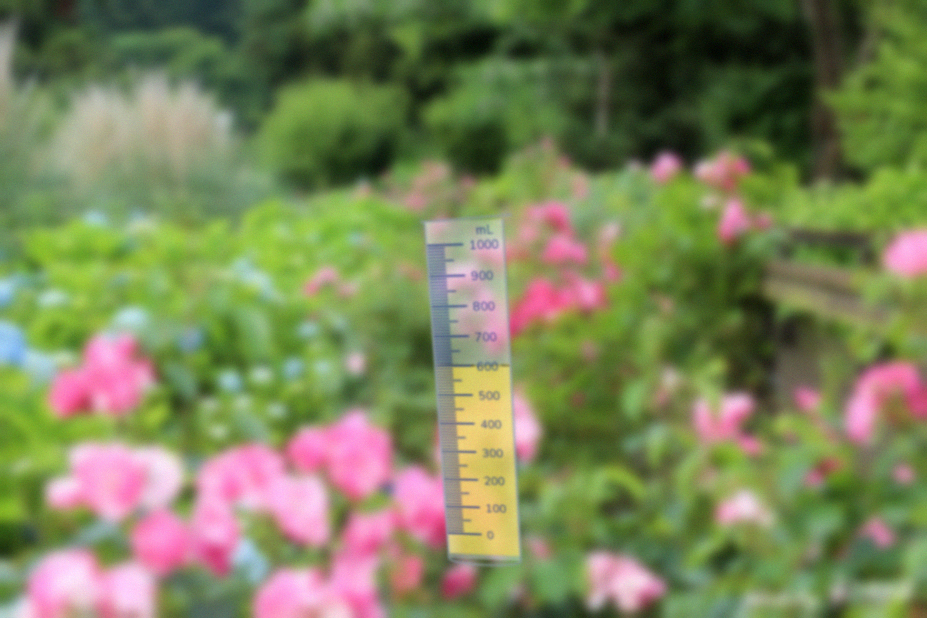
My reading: 600 mL
